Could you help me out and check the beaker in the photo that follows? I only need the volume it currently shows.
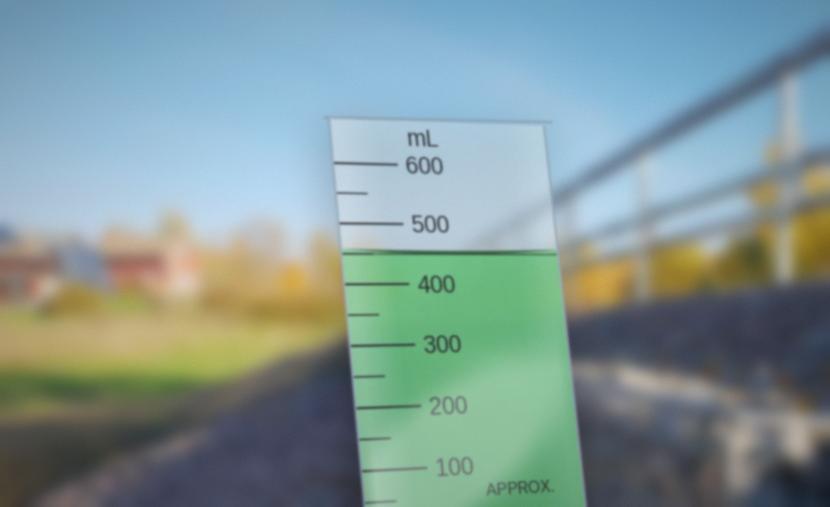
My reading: 450 mL
